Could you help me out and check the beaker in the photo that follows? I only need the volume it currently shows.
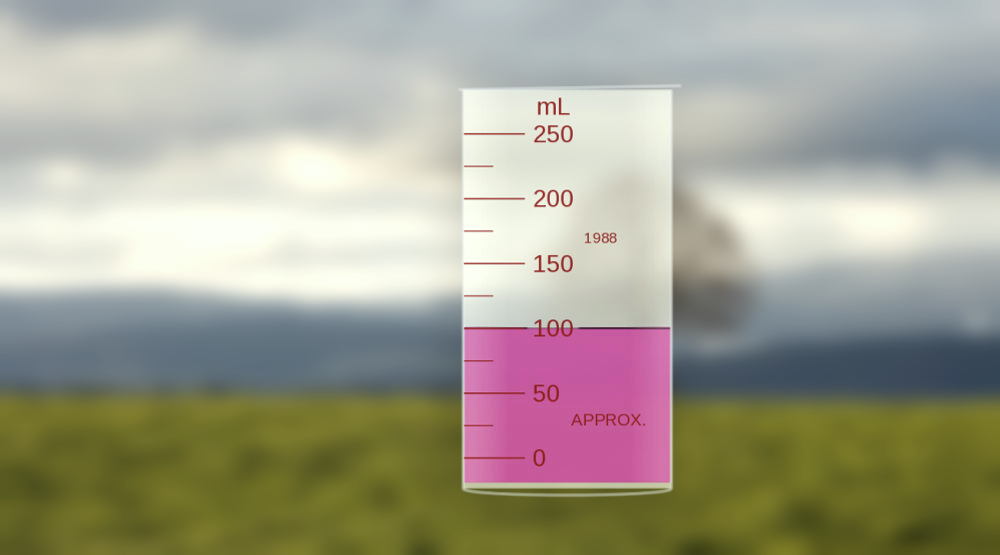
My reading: 100 mL
